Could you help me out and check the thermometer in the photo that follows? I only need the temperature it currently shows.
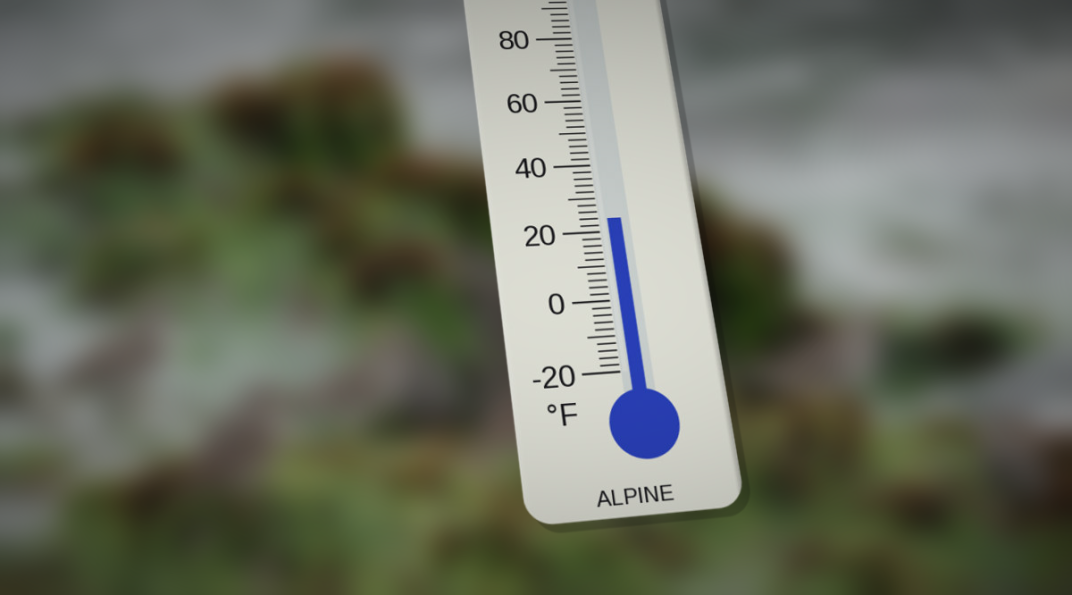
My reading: 24 °F
